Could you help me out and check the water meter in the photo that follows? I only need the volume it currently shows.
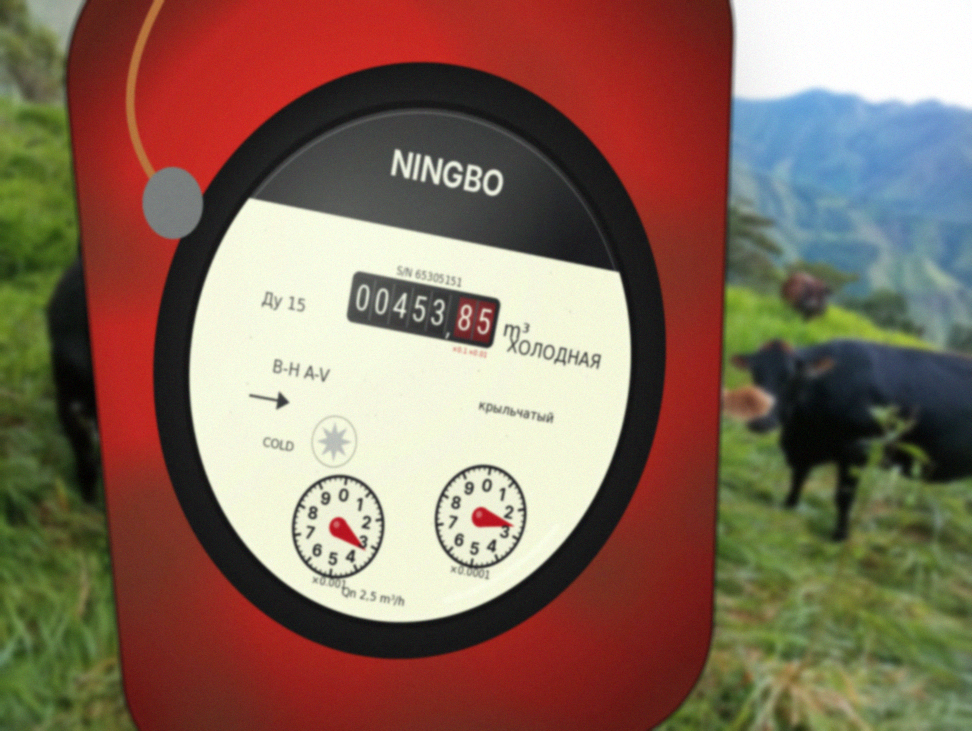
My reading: 453.8532 m³
